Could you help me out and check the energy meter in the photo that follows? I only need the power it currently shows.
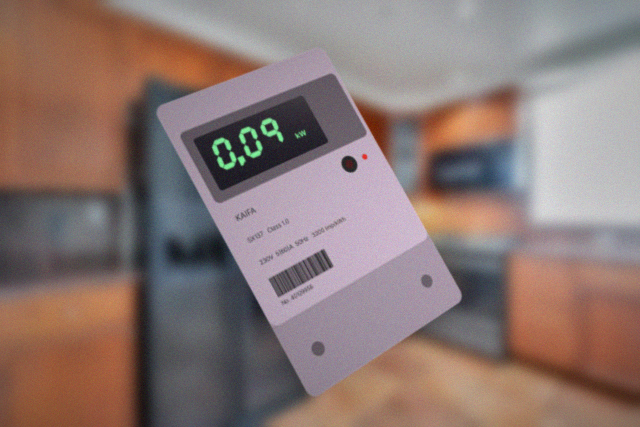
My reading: 0.09 kW
